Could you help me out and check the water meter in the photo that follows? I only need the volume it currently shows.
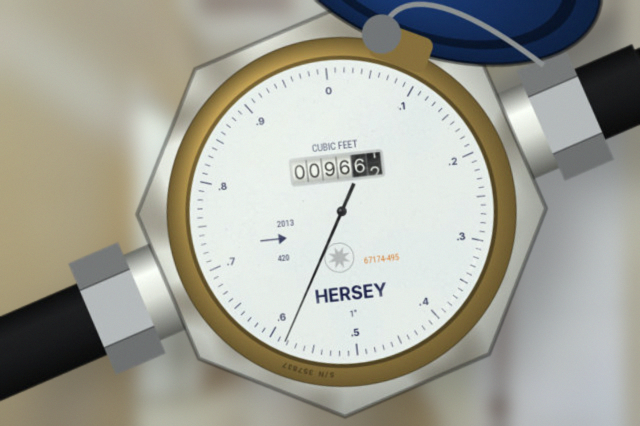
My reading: 9661.58 ft³
